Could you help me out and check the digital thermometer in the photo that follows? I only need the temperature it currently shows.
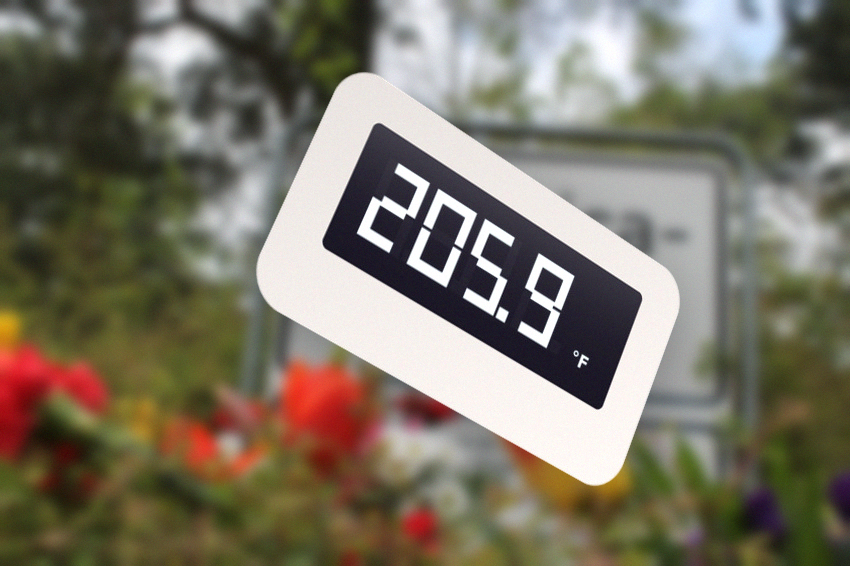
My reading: 205.9 °F
